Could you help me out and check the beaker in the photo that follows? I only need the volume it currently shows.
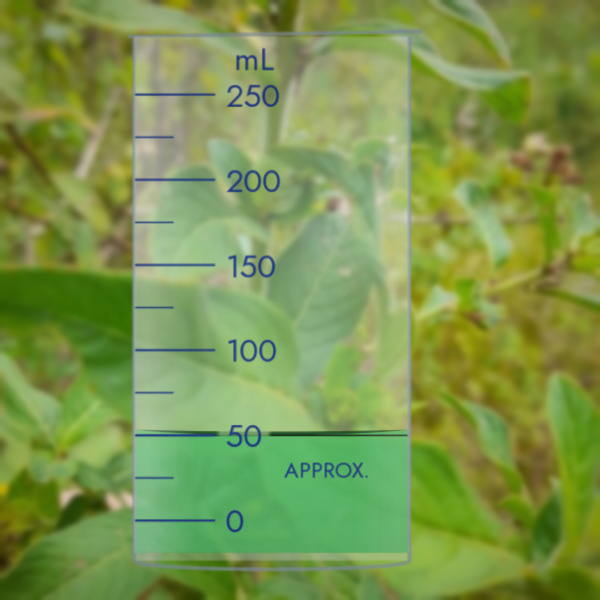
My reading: 50 mL
